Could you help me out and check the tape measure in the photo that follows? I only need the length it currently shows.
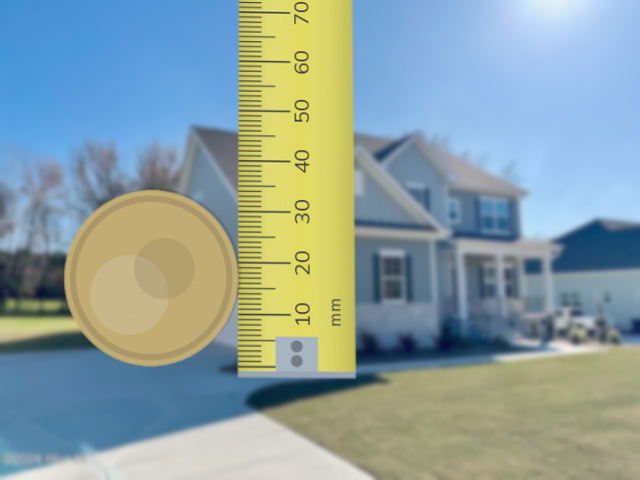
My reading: 34 mm
